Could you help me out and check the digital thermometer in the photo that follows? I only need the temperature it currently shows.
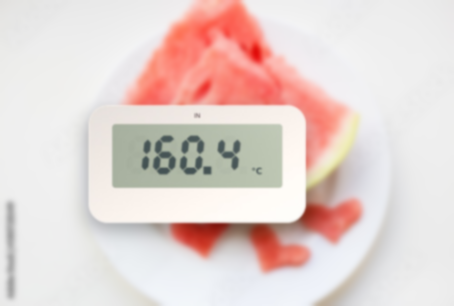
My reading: 160.4 °C
